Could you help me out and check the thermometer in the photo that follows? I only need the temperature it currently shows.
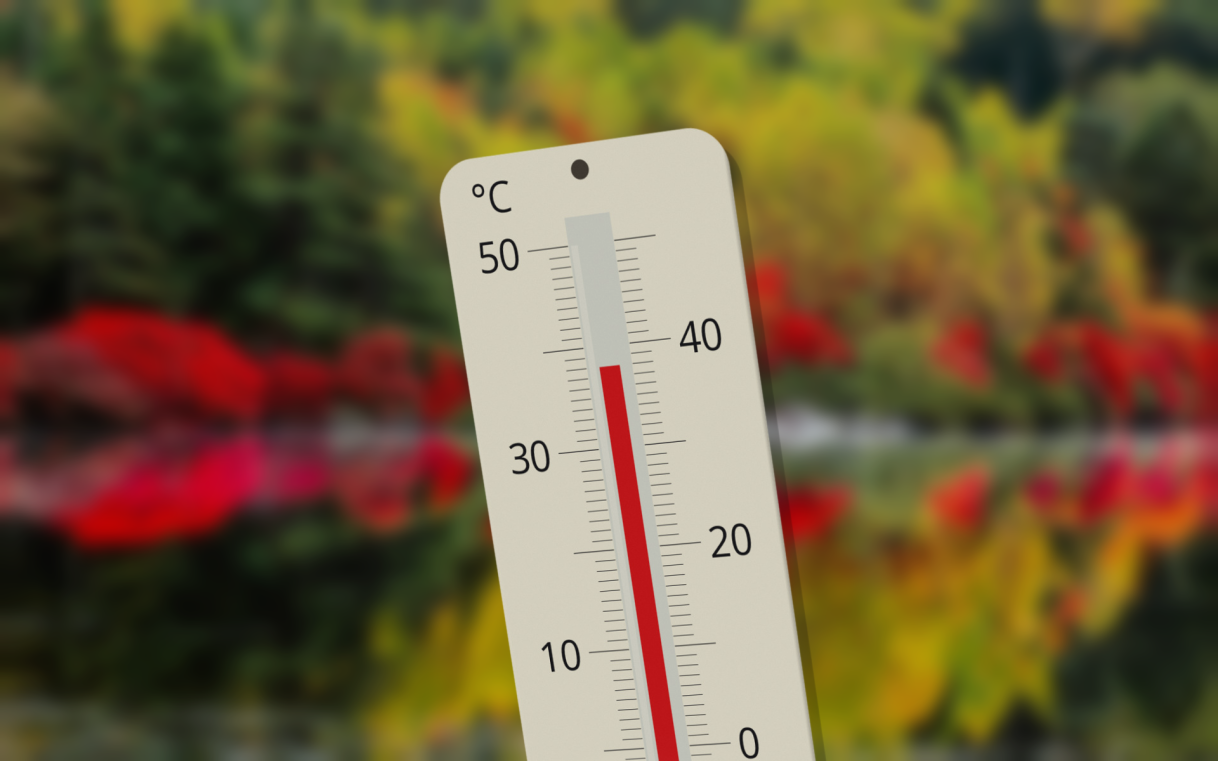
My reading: 38 °C
